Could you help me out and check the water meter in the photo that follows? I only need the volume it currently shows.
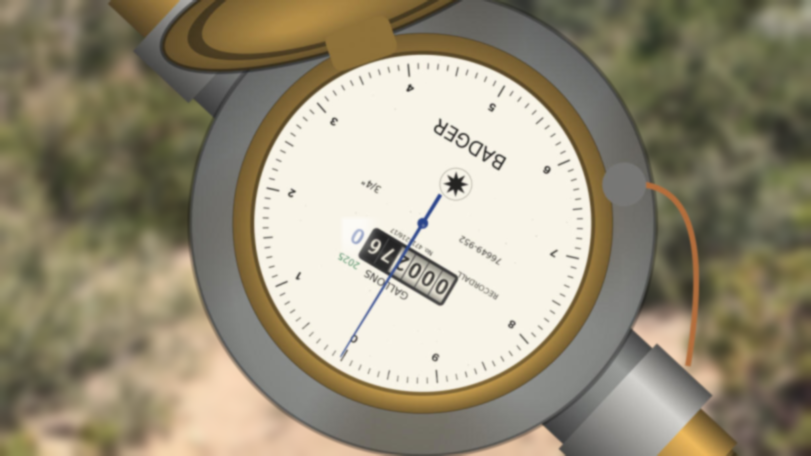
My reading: 2760.0 gal
